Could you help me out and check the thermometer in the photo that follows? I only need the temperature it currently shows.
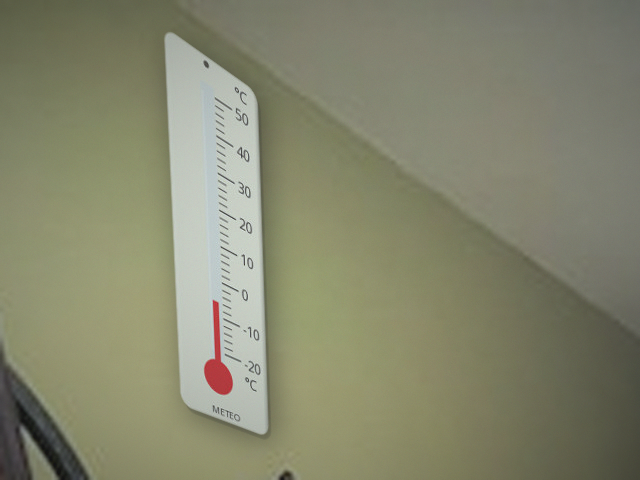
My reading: -6 °C
